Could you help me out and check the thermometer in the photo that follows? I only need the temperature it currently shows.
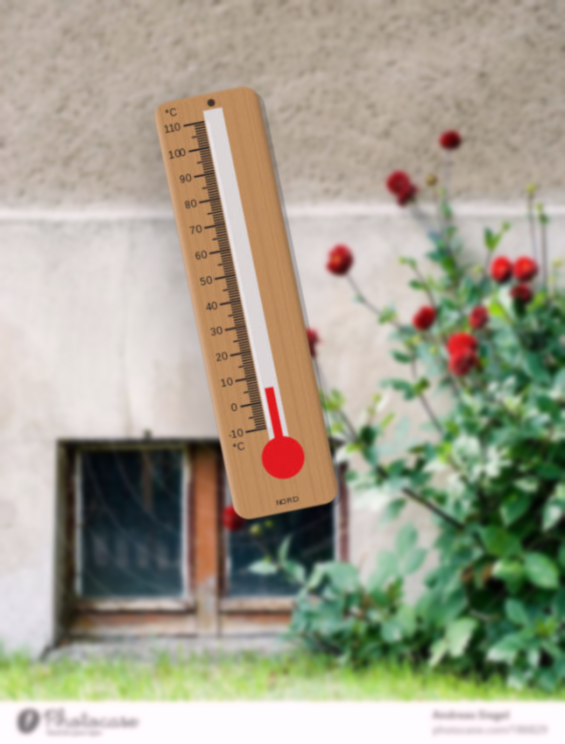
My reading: 5 °C
